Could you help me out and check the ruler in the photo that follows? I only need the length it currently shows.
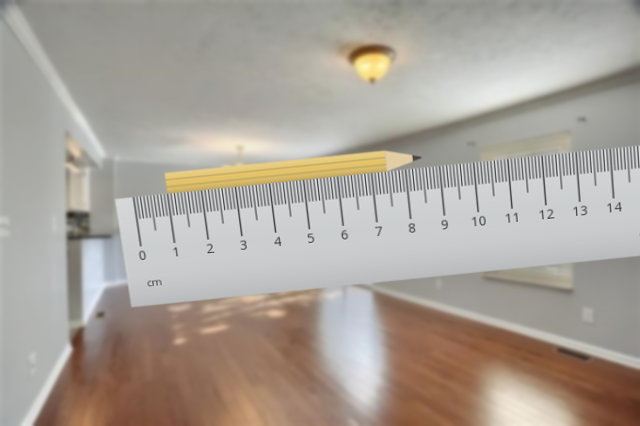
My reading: 7.5 cm
